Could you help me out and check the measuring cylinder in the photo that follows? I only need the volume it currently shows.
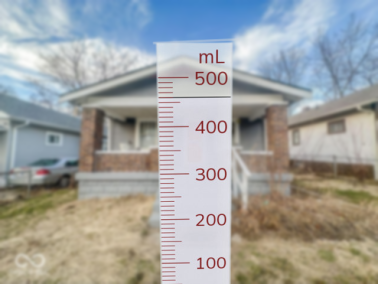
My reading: 460 mL
